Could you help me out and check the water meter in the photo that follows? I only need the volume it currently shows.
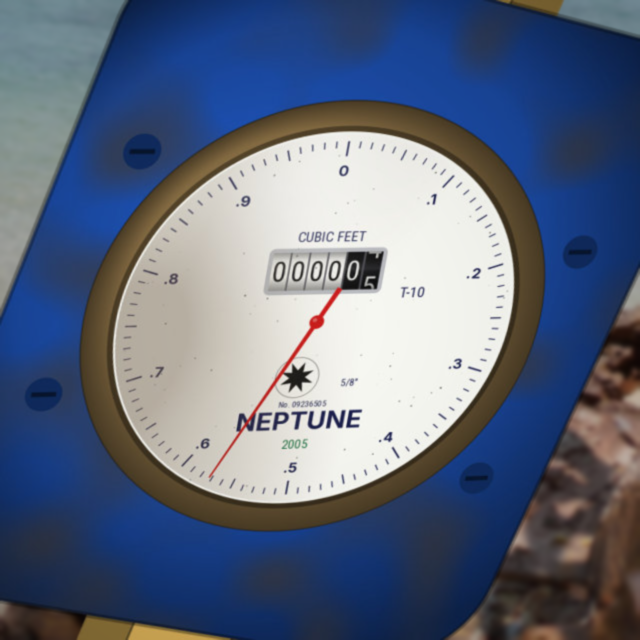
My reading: 4.57 ft³
